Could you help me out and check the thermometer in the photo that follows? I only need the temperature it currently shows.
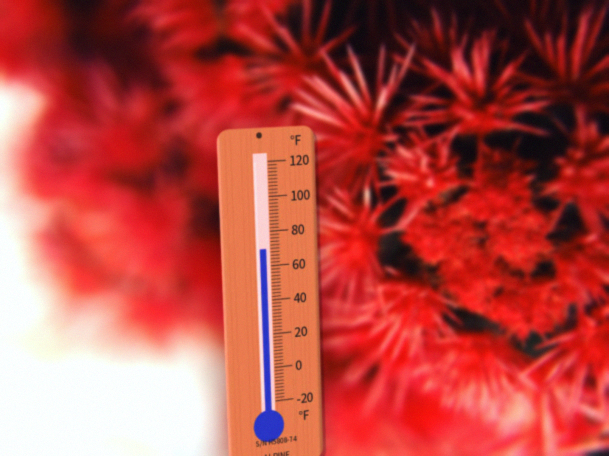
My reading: 70 °F
